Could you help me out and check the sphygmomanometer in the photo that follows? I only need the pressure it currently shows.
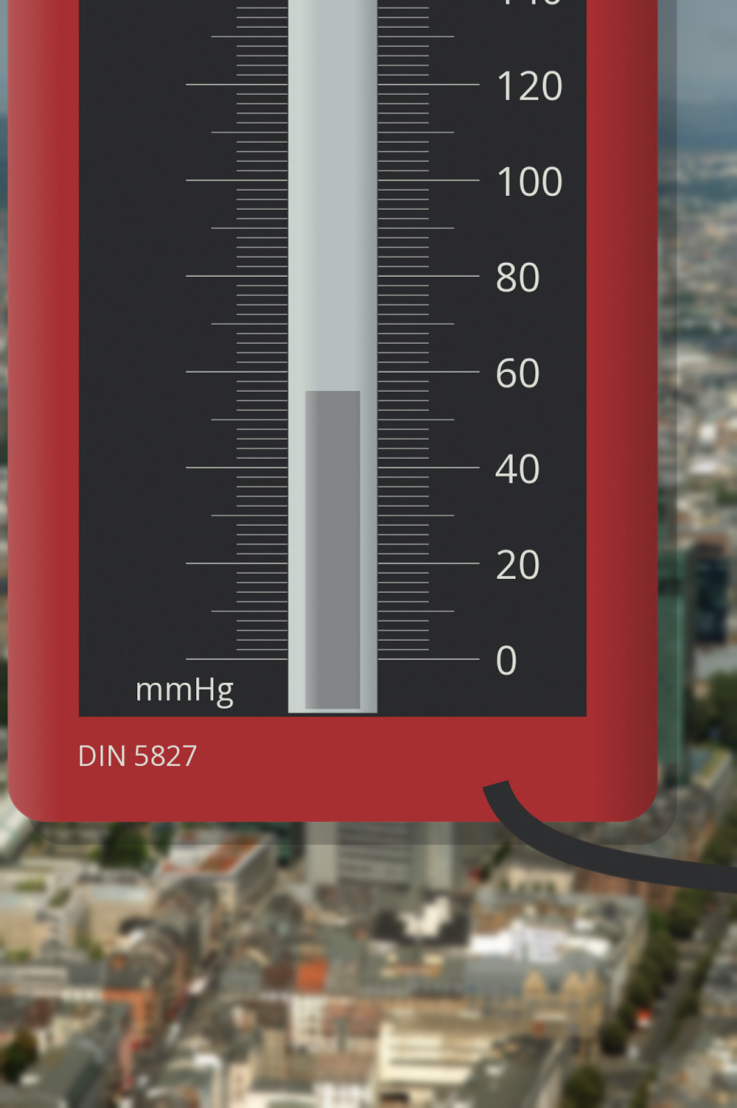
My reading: 56 mmHg
